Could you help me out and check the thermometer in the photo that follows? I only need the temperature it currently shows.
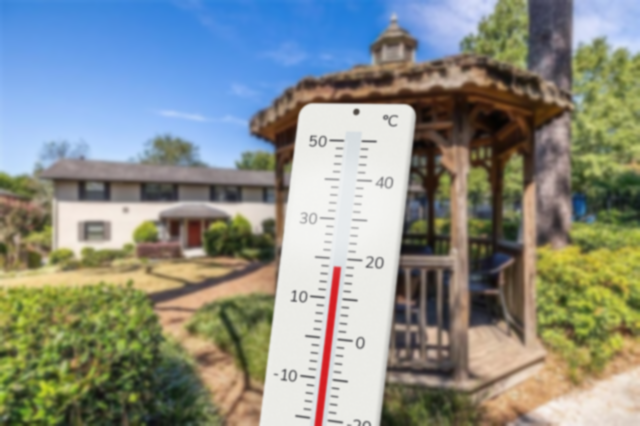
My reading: 18 °C
